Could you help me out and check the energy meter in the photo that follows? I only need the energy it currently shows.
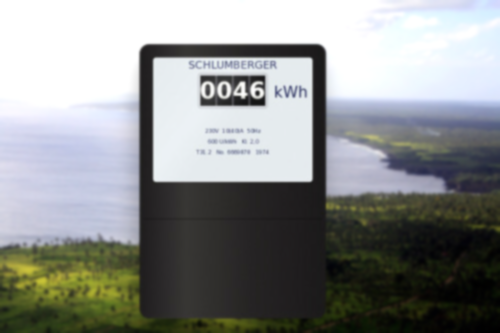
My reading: 46 kWh
